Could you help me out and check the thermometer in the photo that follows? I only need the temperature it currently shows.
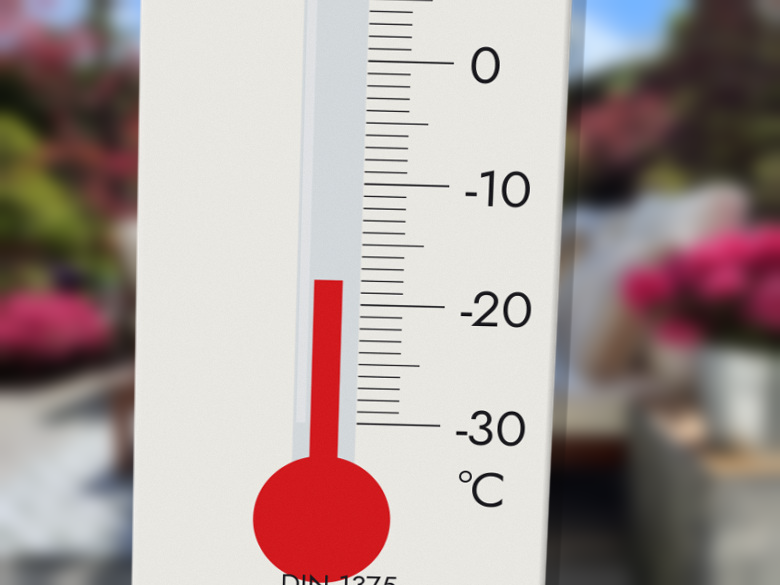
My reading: -18 °C
